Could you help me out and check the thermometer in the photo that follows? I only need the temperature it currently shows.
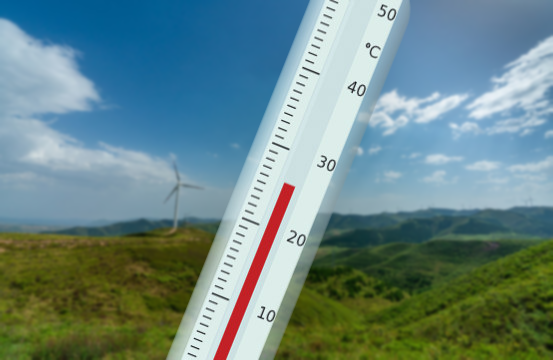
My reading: 26 °C
